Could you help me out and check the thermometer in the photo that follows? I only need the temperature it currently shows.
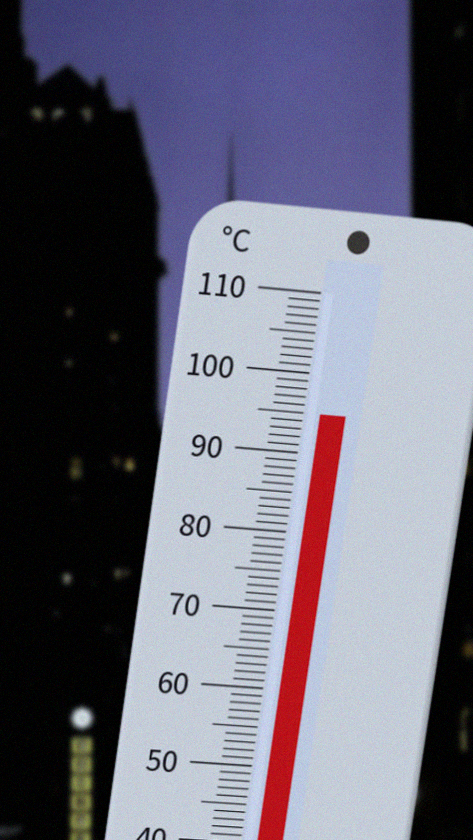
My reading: 95 °C
